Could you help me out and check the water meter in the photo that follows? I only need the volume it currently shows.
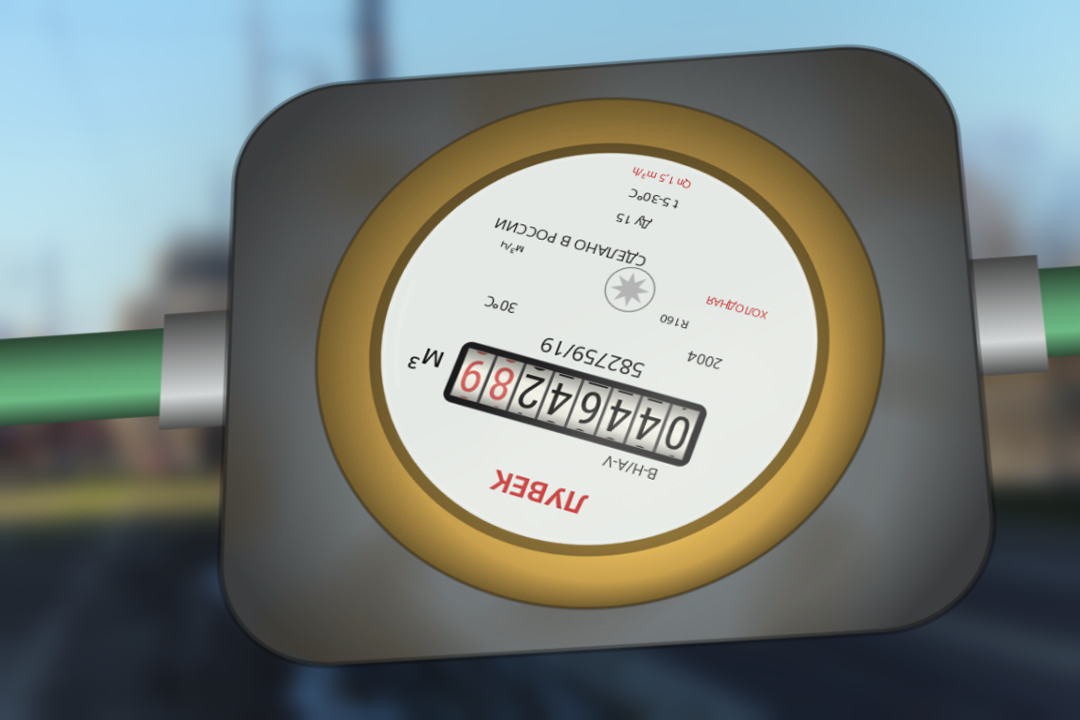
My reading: 44642.89 m³
